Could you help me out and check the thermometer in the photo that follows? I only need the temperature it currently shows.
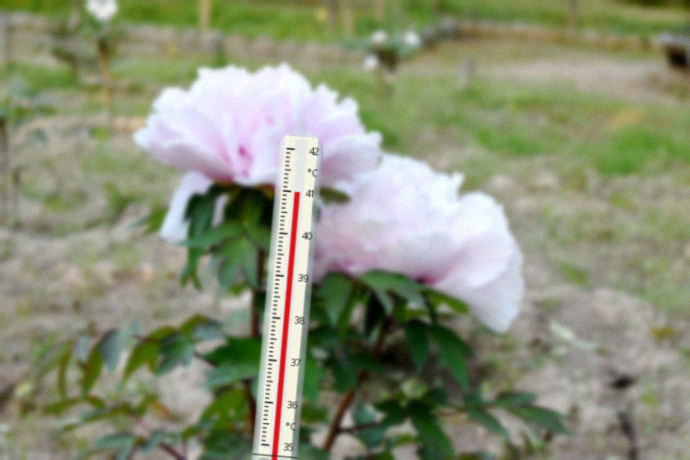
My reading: 41 °C
